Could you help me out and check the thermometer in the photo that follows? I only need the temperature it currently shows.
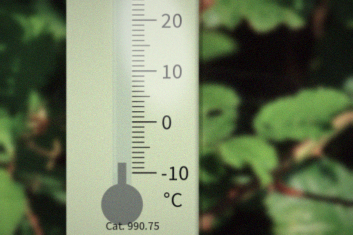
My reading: -8 °C
